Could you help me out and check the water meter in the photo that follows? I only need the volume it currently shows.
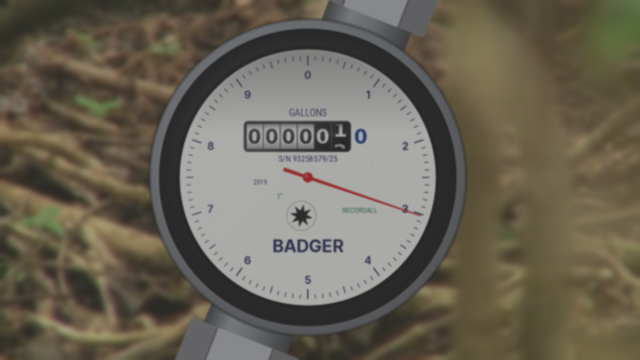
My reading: 13.0 gal
